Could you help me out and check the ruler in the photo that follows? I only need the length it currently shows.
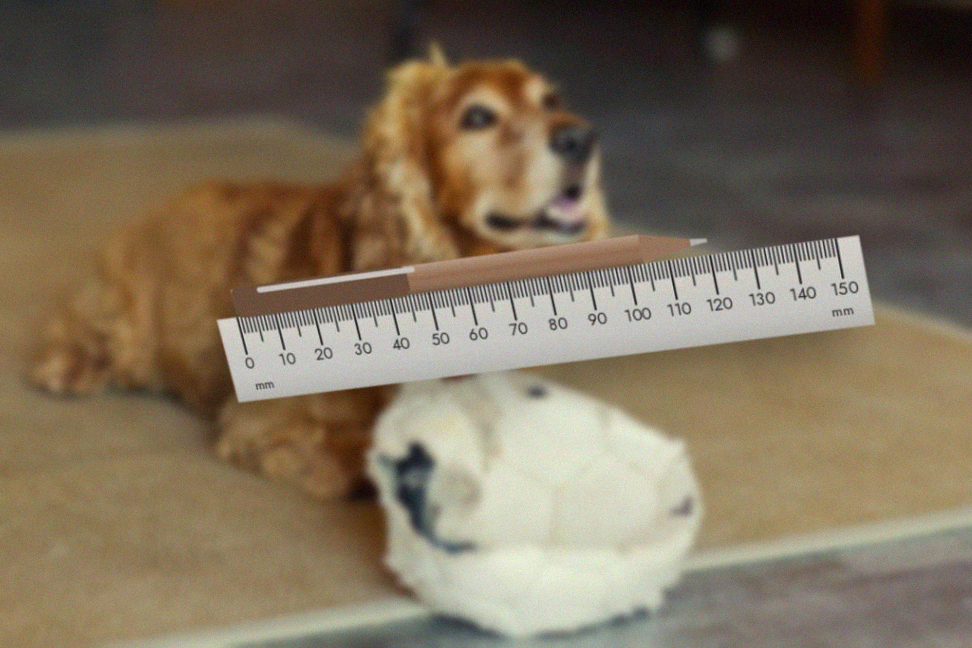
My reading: 120 mm
